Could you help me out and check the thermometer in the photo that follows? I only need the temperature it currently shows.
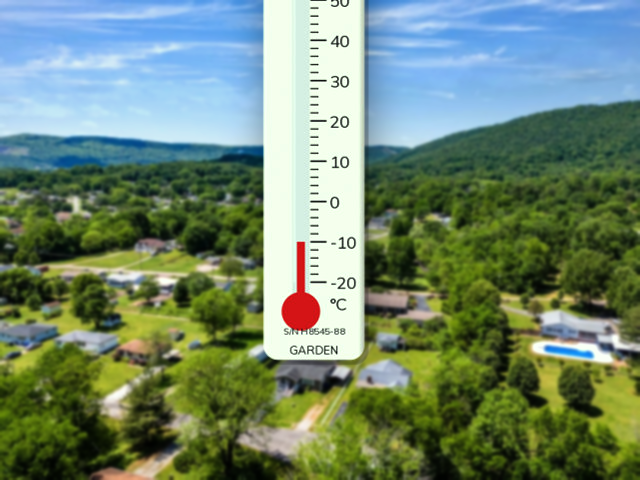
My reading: -10 °C
